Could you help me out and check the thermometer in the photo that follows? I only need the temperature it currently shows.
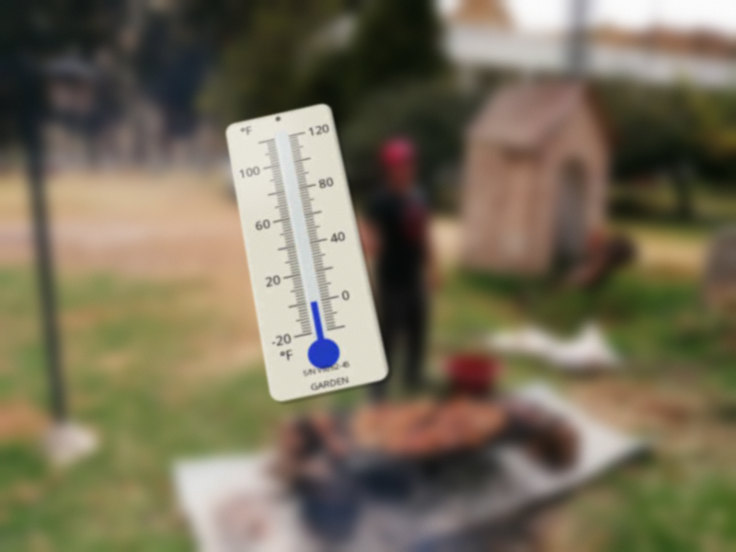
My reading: 0 °F
